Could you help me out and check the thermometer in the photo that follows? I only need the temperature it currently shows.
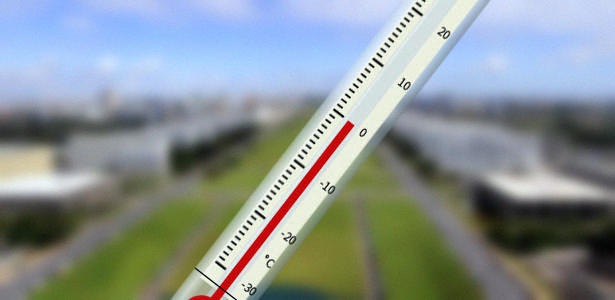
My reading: 0 °C
